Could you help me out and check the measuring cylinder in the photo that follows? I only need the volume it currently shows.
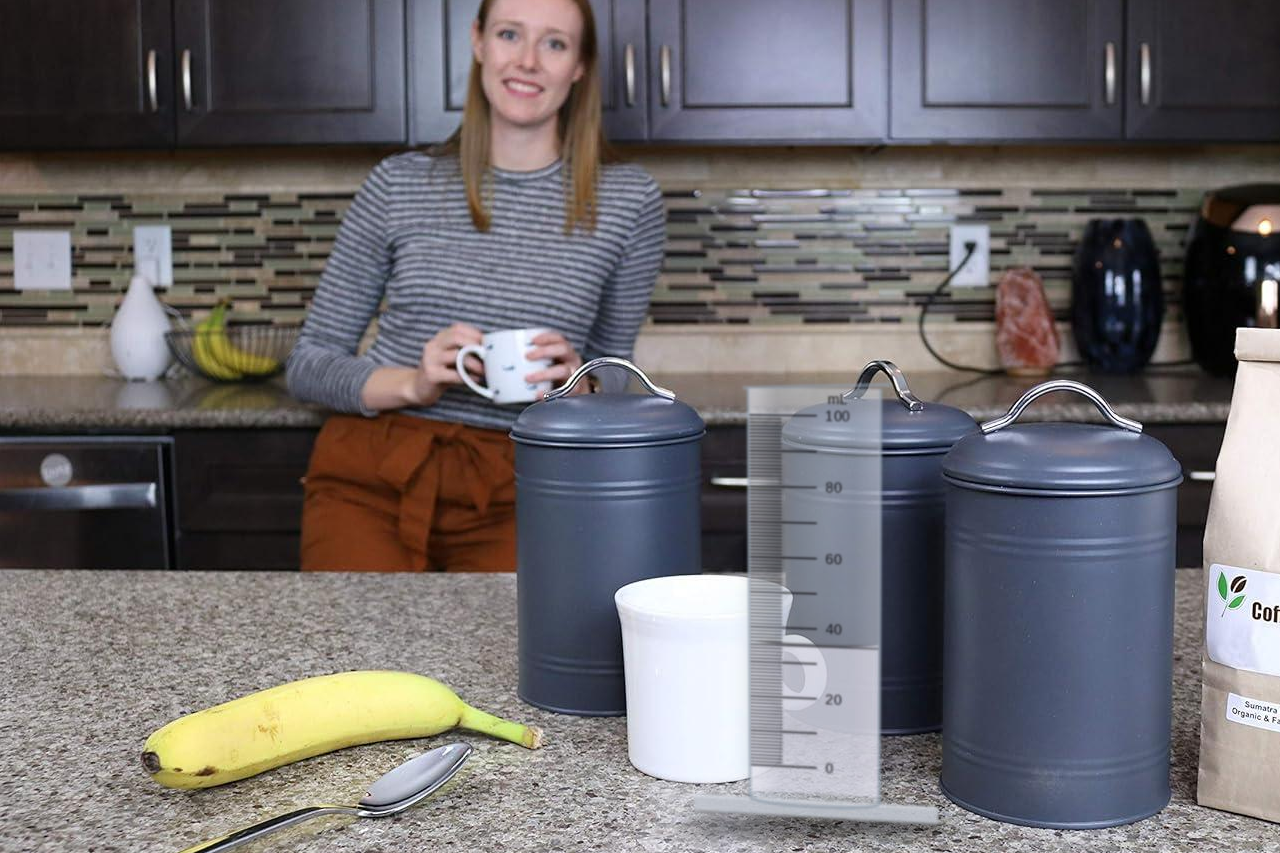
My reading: 35 mL
